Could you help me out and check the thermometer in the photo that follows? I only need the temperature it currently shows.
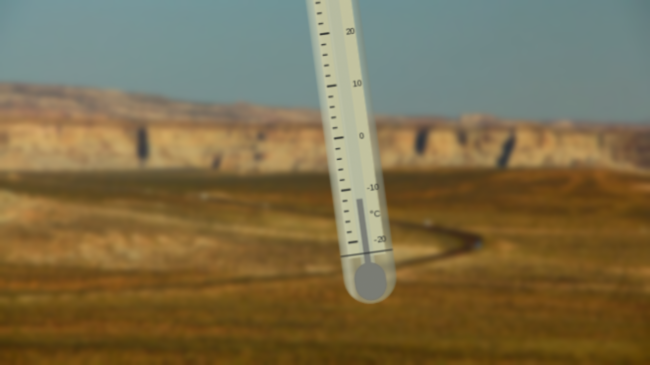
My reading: -12 °C
